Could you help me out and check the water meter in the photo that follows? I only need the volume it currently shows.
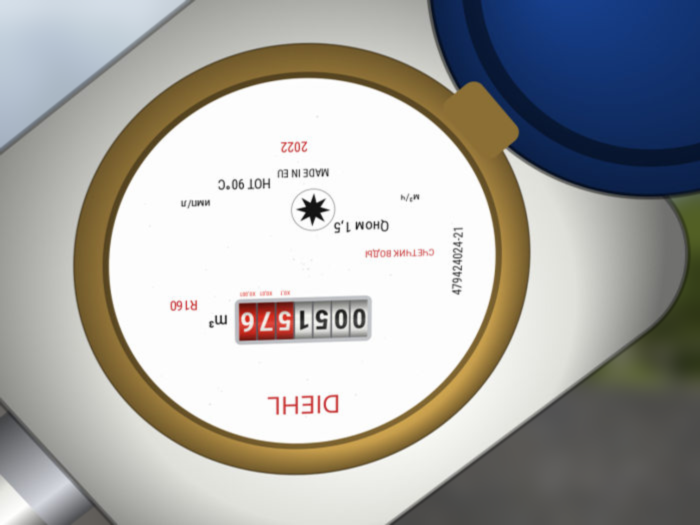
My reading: 51.576 m³
